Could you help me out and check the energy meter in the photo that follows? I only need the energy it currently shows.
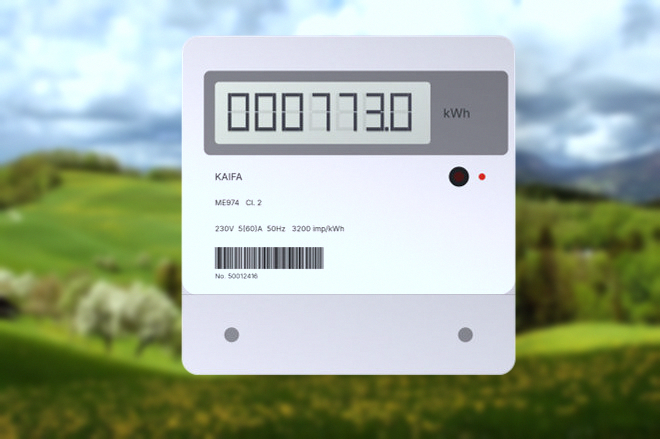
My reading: 773.0 kWh
